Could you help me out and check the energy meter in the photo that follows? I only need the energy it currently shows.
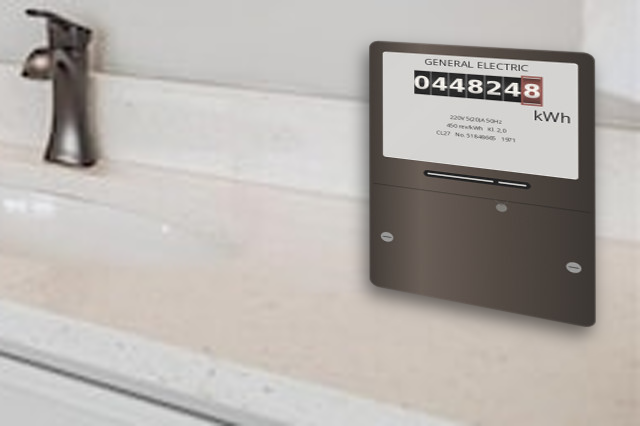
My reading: 44824.8 kWh
